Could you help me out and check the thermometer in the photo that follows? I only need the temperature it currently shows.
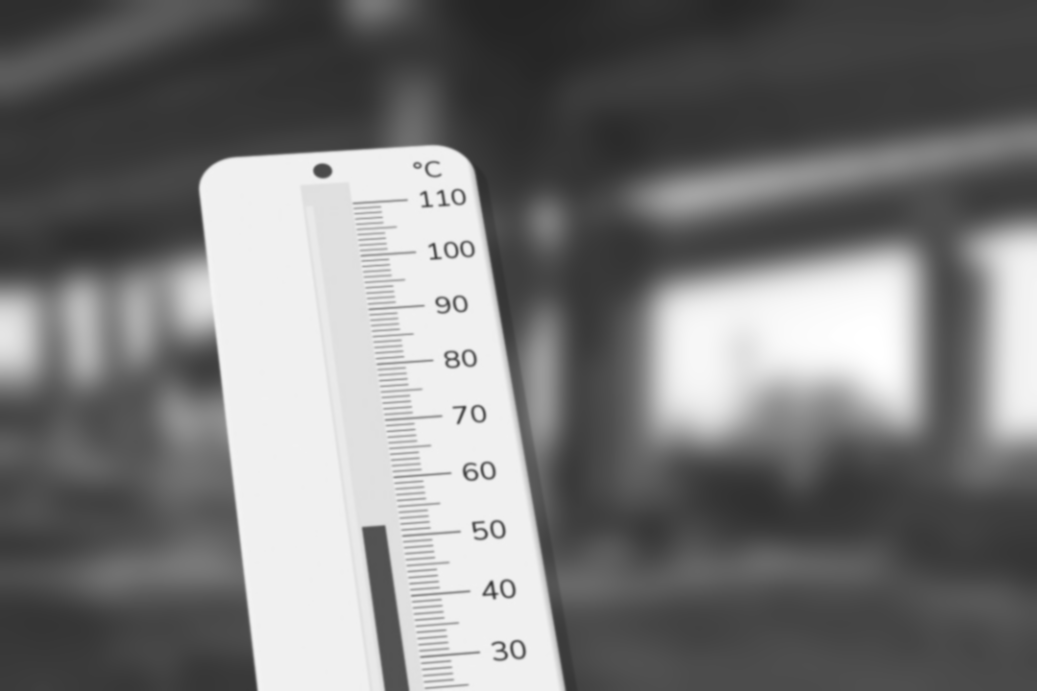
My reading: 52 °C
